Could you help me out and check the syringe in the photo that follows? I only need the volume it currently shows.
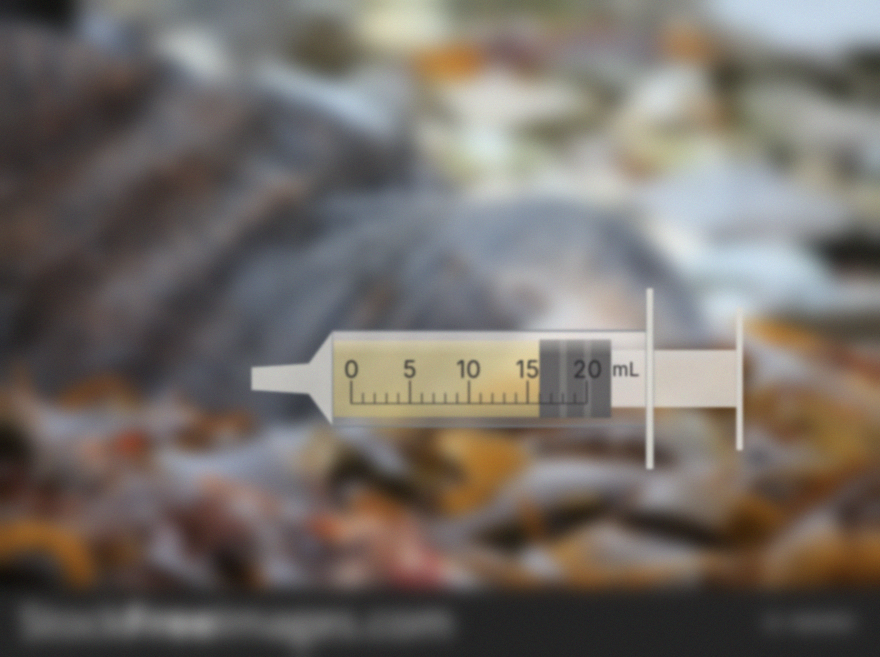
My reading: 16 mL
